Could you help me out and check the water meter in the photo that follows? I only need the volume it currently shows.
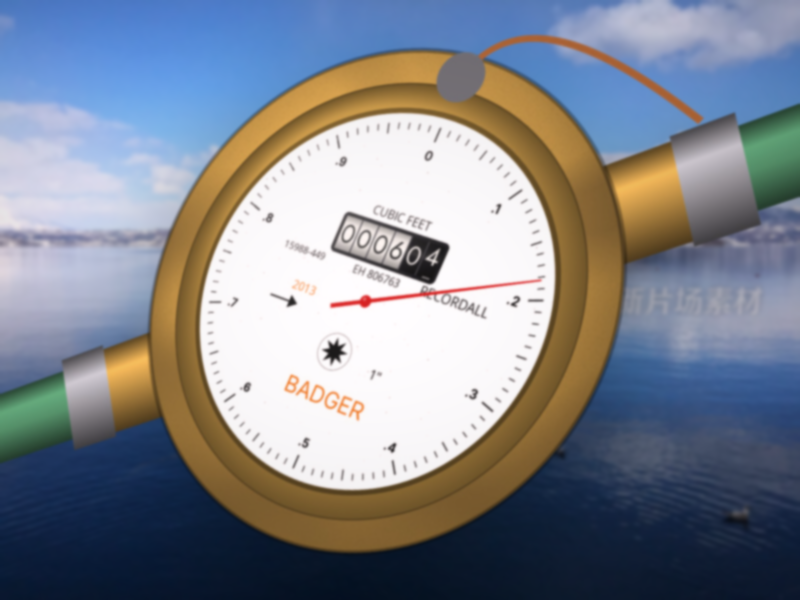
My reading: 604.18 ft³
